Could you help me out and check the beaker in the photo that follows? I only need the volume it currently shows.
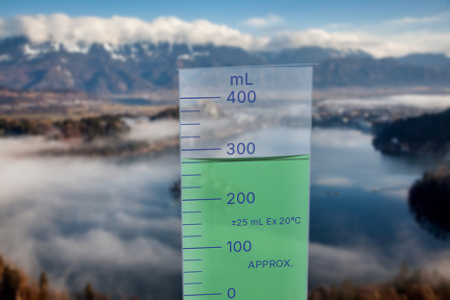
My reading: 275 mL
